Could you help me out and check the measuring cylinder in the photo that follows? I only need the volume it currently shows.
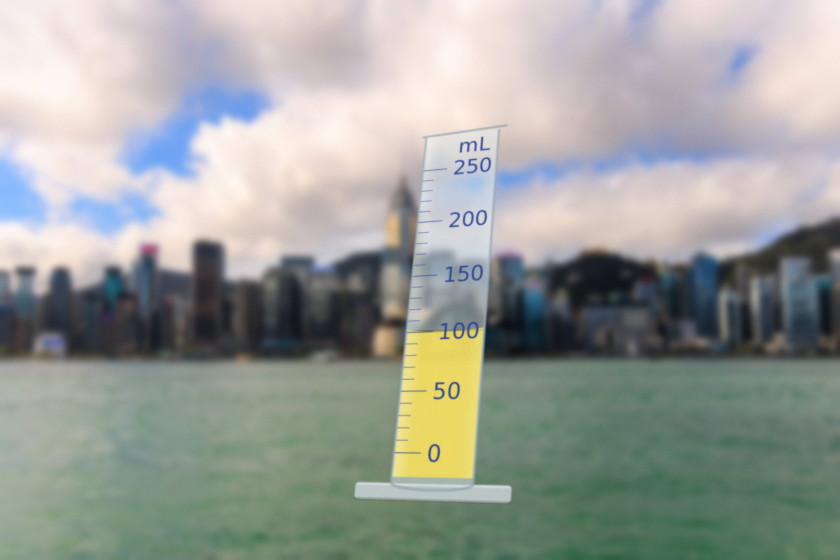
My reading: 100 mL
